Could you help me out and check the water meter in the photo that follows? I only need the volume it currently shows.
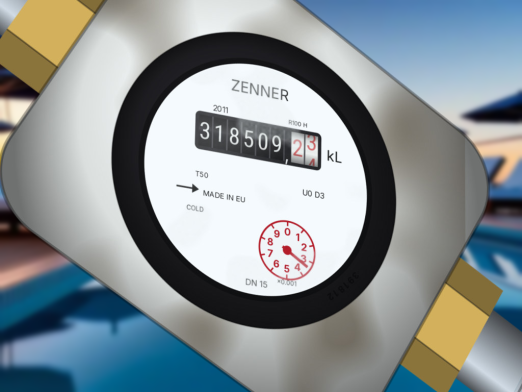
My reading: 318509.233 kL
